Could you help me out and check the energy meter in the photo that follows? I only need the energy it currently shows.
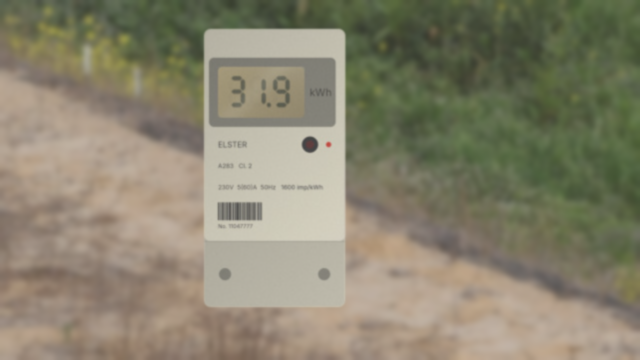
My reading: 31.9 kWh
